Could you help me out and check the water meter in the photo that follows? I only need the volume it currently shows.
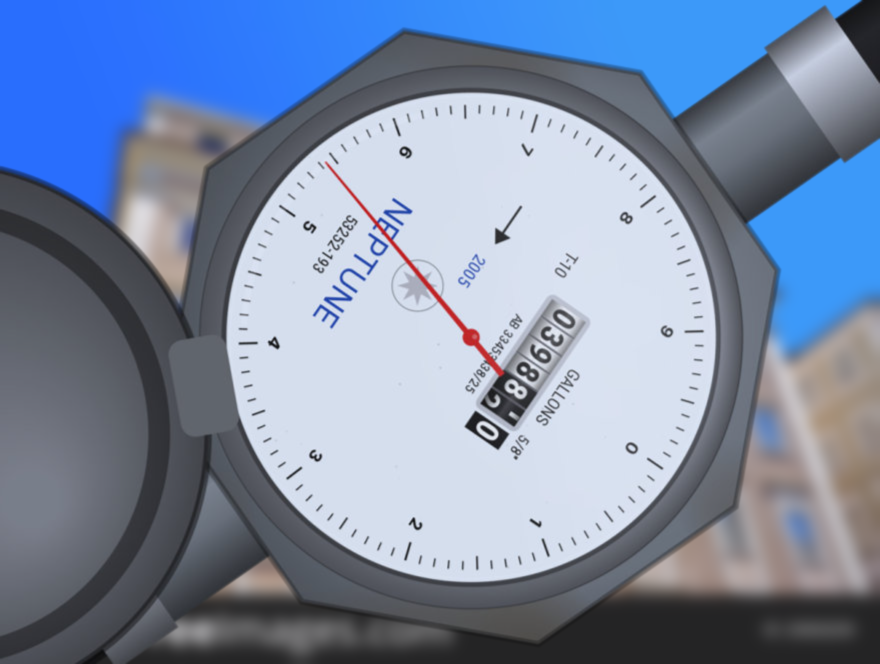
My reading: 398815.4 gal
